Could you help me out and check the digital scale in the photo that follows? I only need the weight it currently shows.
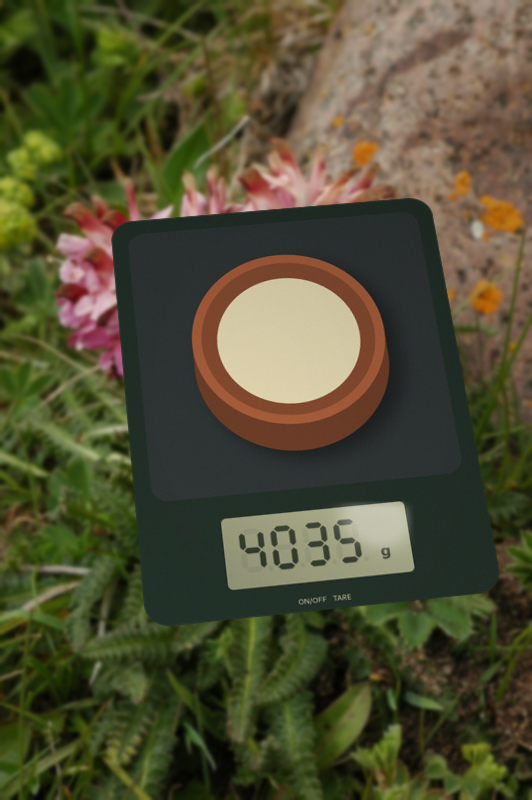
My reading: 4035 g
